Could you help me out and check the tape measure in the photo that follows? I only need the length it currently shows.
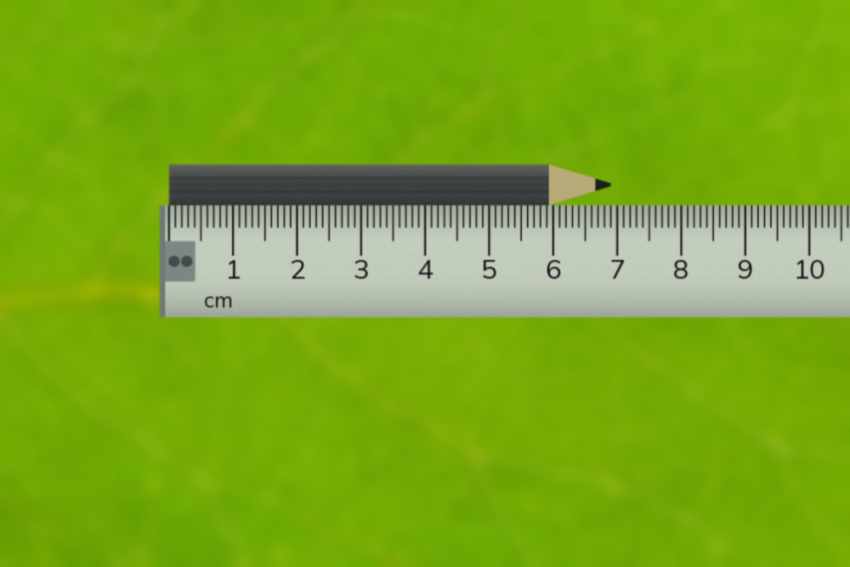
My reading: 6.9 cm
